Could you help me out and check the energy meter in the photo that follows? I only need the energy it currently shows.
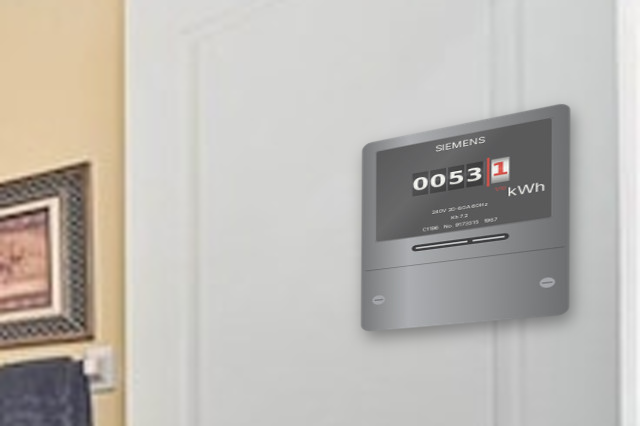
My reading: 53.1 kWh
